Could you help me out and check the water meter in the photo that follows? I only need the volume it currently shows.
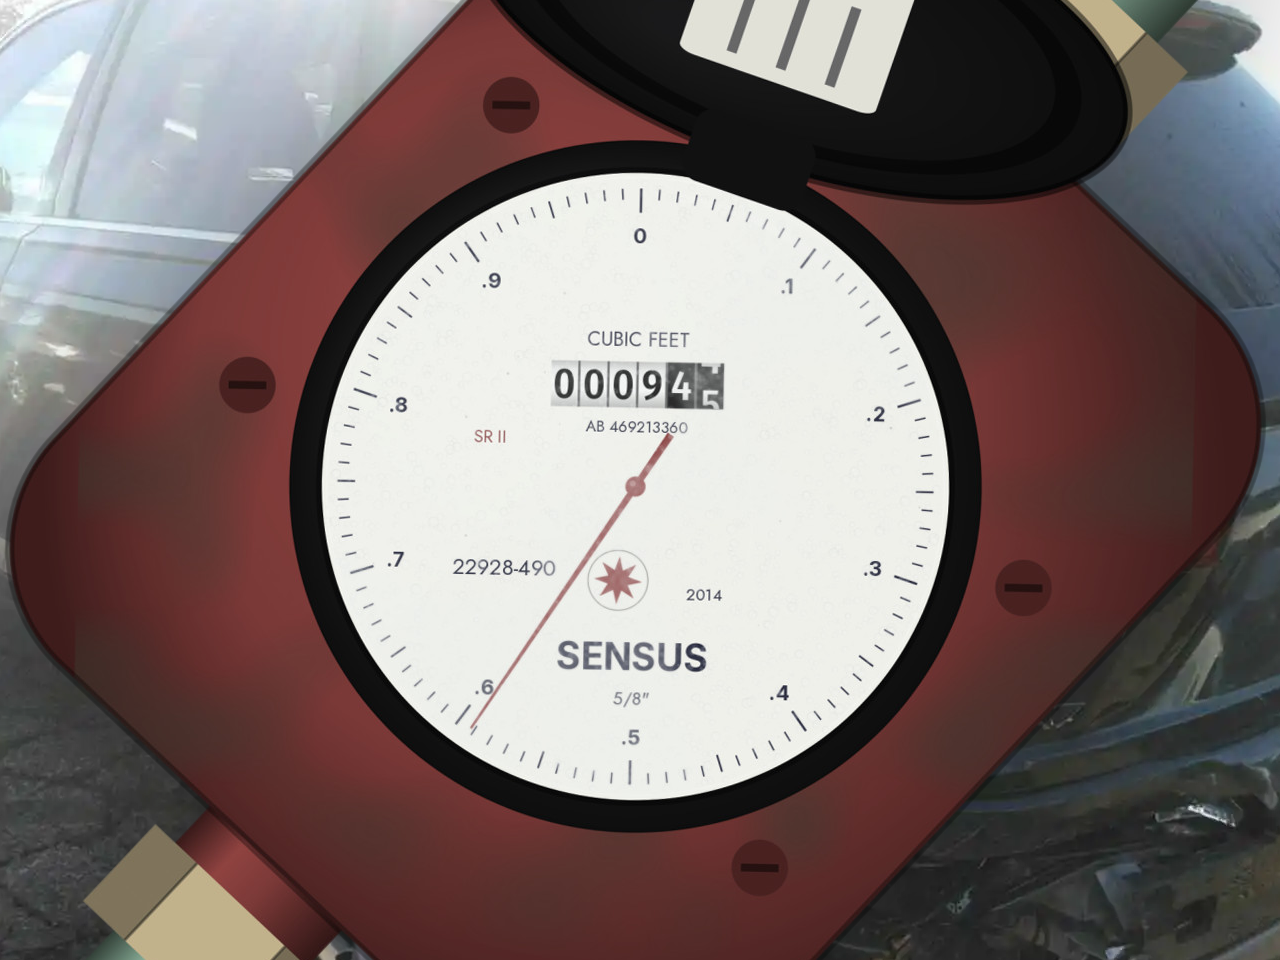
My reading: 944.59 ft³
